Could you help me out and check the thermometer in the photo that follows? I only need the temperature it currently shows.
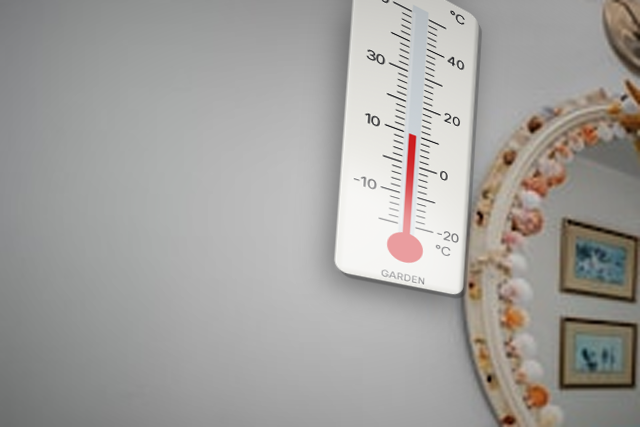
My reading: 10 °C
